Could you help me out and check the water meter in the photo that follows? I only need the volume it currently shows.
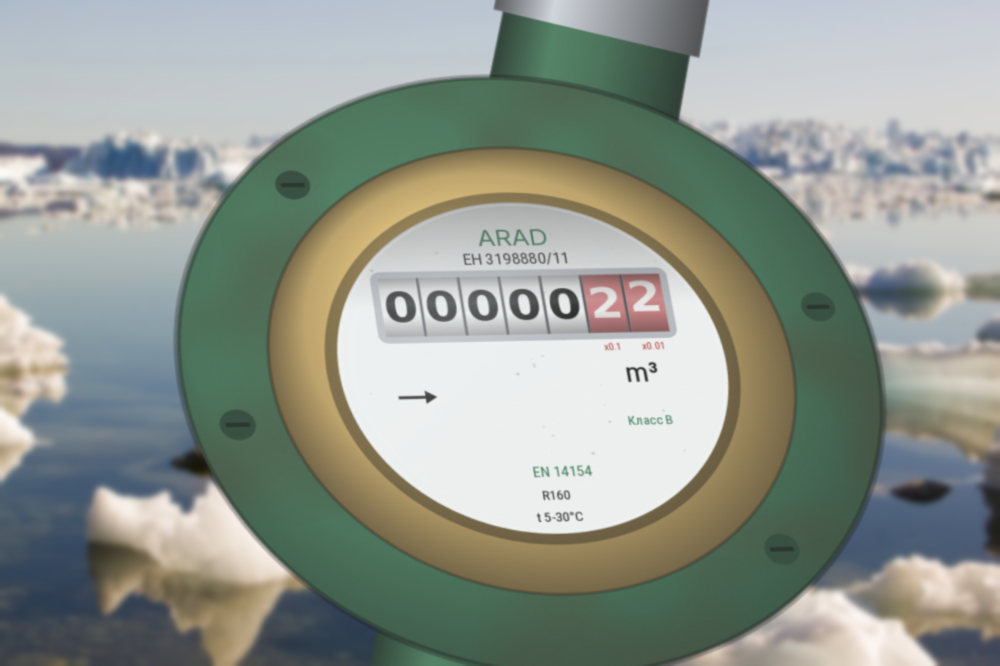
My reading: 0.22 m³
